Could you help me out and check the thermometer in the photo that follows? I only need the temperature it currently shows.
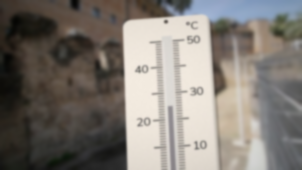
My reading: 25 °C
